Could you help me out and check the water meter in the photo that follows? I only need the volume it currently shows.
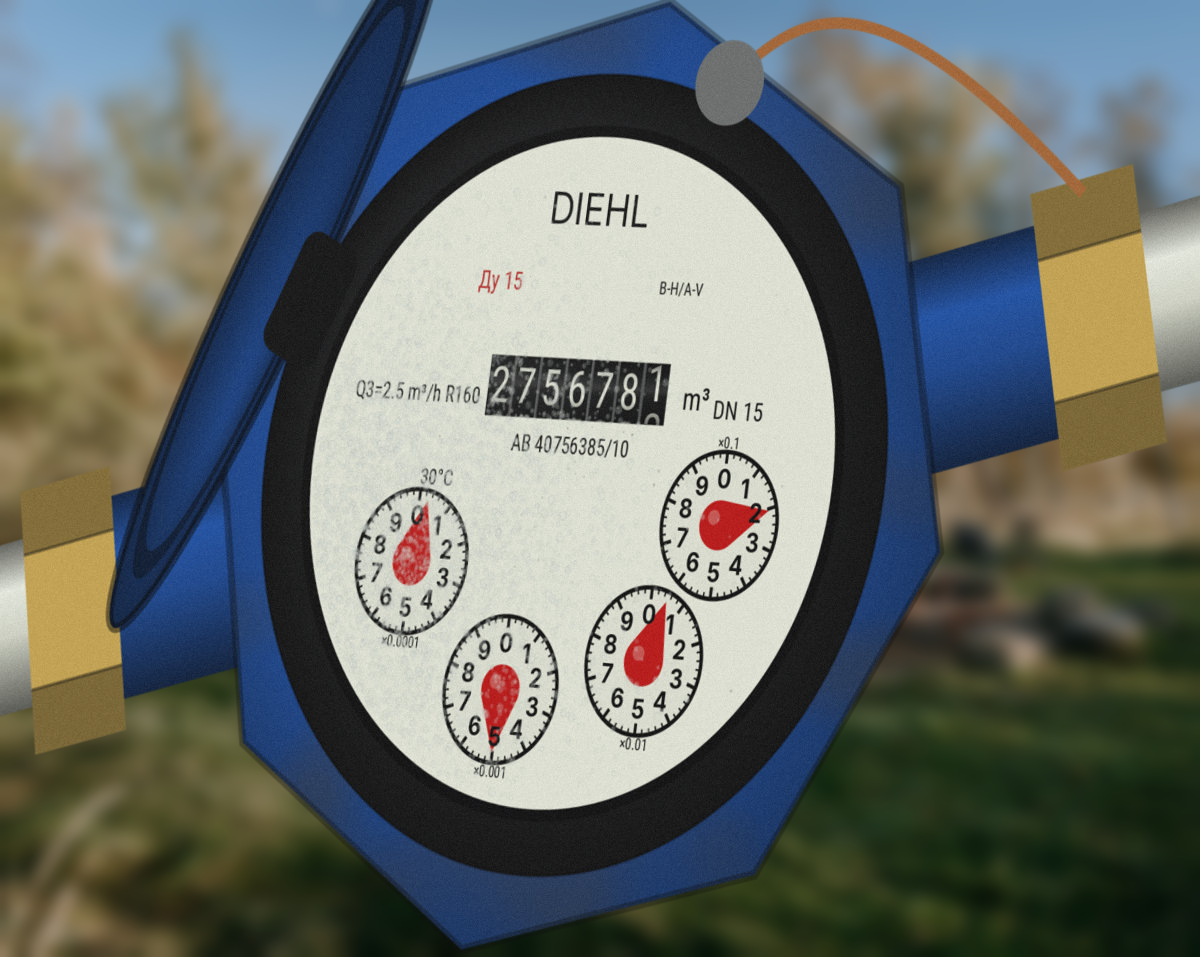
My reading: 2756781.2050 m³
